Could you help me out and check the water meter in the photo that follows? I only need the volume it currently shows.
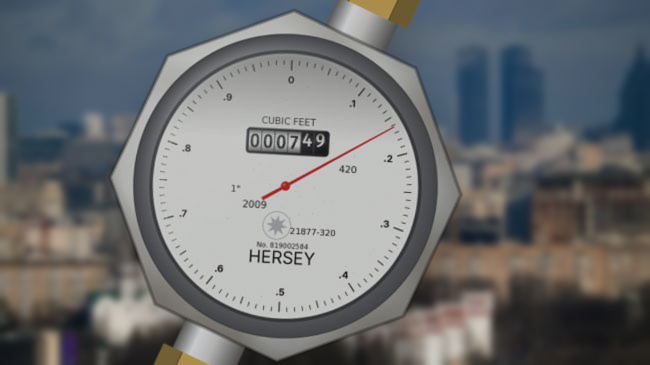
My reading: 749.16 ft³
